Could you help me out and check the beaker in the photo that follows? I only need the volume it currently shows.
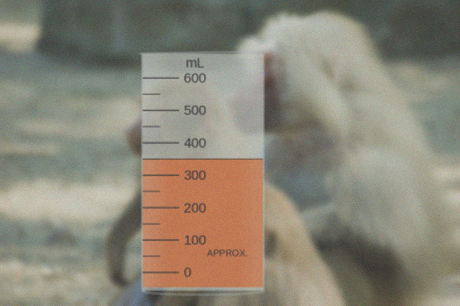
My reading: 350 mL
